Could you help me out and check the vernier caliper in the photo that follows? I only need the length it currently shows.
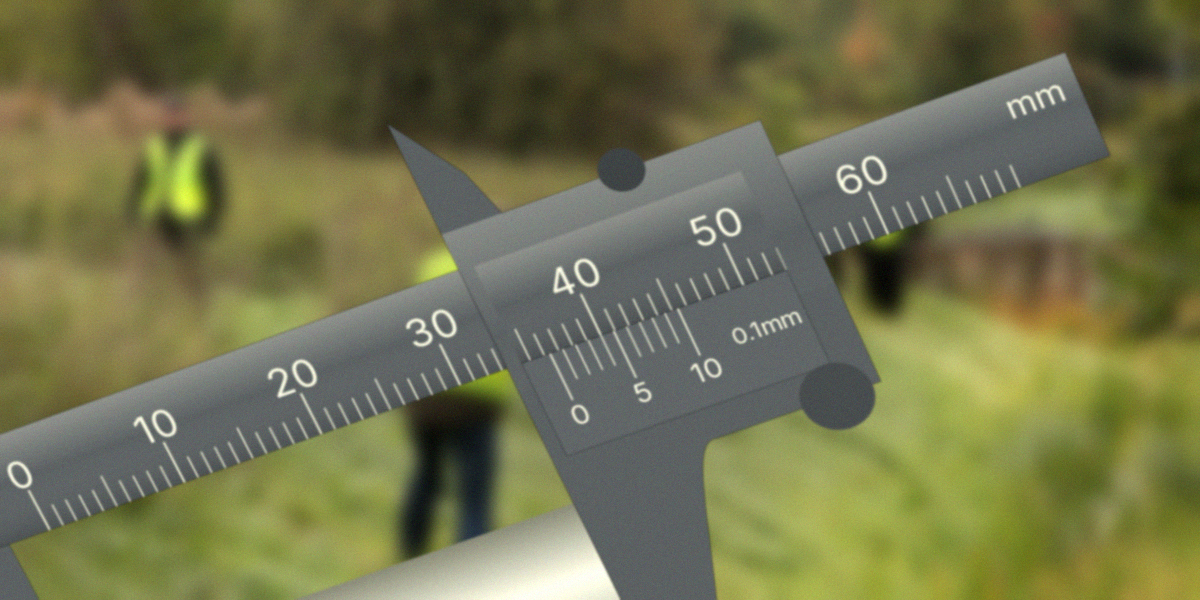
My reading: 36.4 mm
